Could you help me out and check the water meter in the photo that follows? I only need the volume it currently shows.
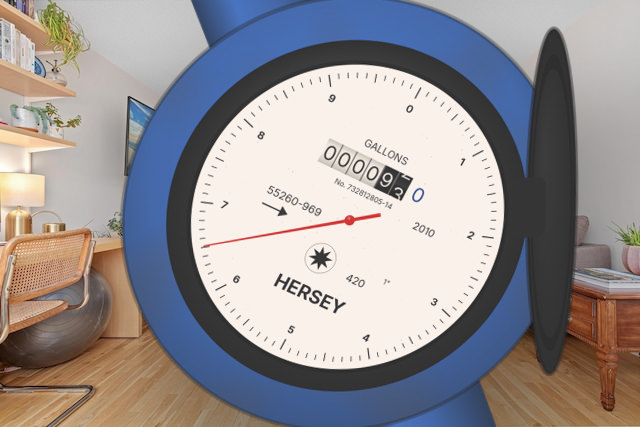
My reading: 926.5 gal
